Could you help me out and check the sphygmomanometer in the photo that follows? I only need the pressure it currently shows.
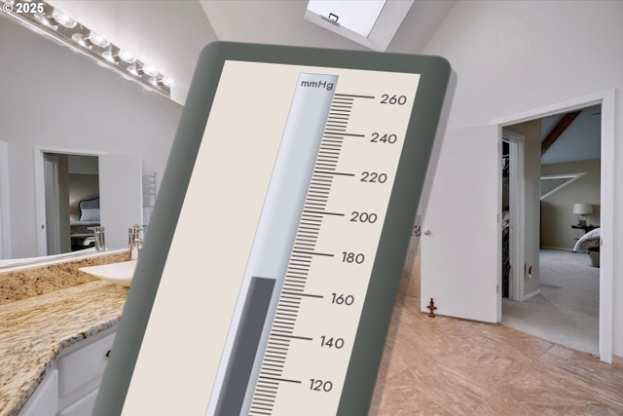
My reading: 166 mmHg
